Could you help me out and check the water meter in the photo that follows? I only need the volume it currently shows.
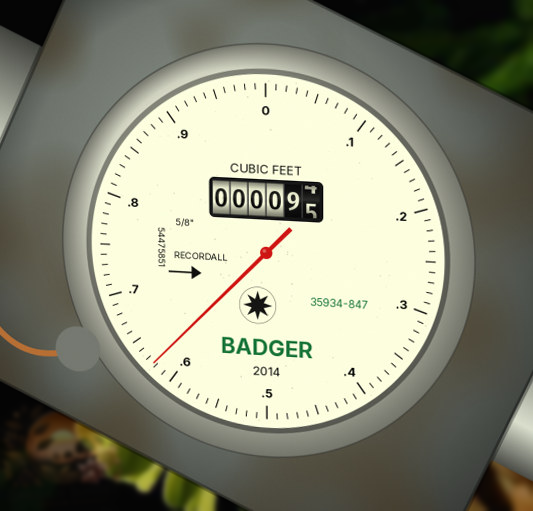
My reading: 94.62 ft³
